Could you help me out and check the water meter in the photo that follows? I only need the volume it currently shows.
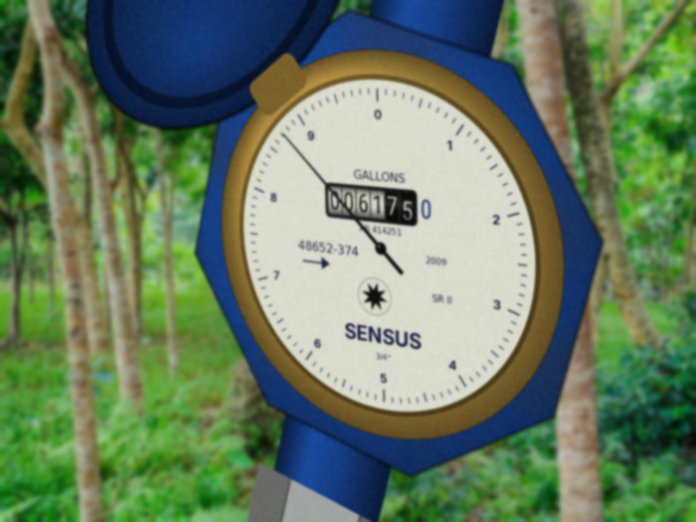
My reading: 61748.7 gal
